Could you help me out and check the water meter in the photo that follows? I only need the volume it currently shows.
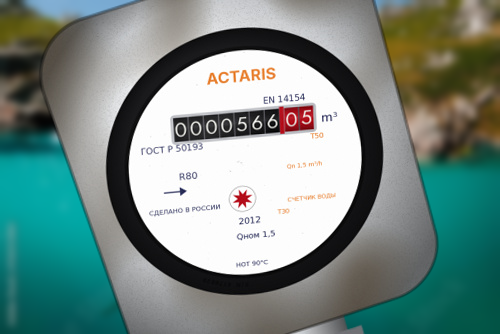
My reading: 566.05 m³
